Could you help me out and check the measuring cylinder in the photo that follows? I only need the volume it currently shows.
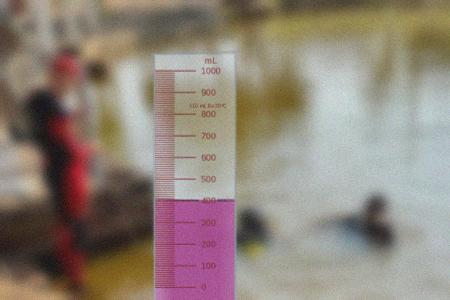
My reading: 400 mL
